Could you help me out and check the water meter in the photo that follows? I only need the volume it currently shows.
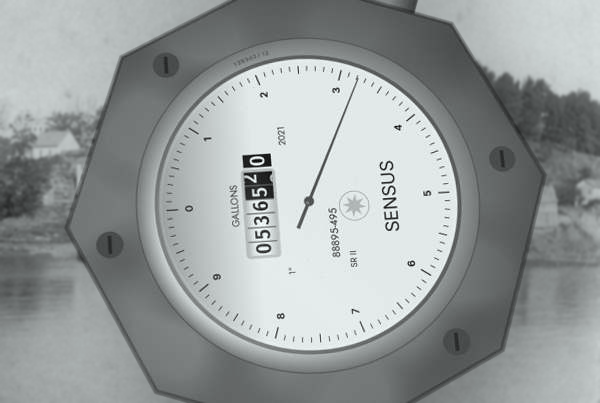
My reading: 536523.2 gal
